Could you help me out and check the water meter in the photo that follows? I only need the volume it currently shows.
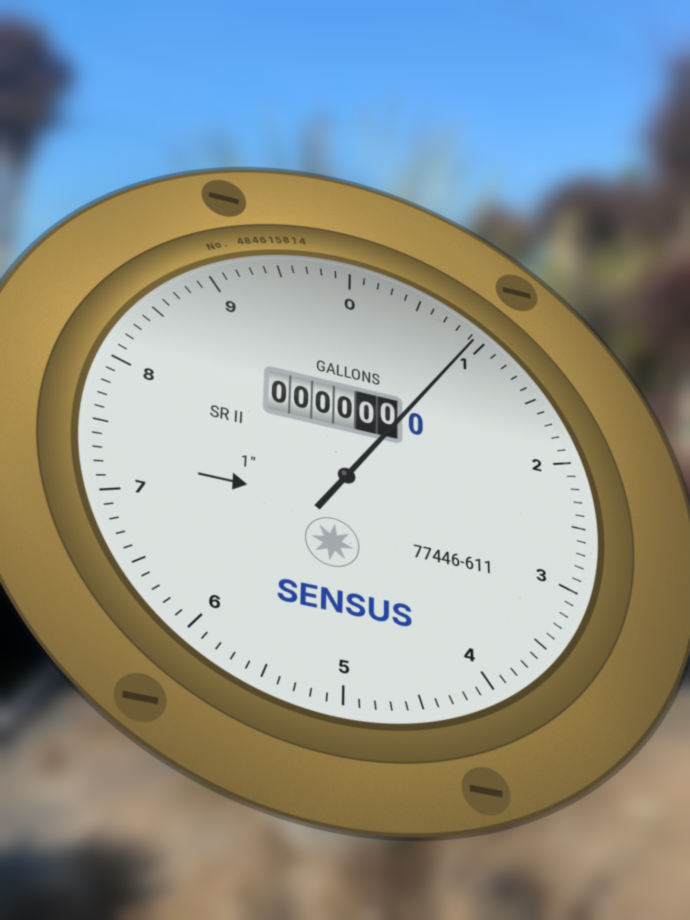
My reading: 0.9 gal
